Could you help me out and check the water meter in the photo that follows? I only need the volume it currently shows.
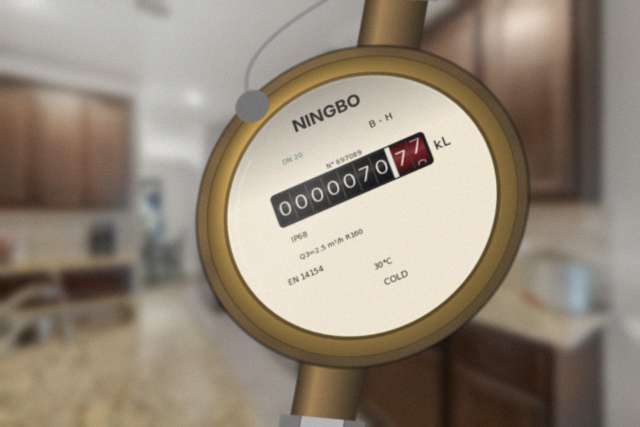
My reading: 70.77 kL
